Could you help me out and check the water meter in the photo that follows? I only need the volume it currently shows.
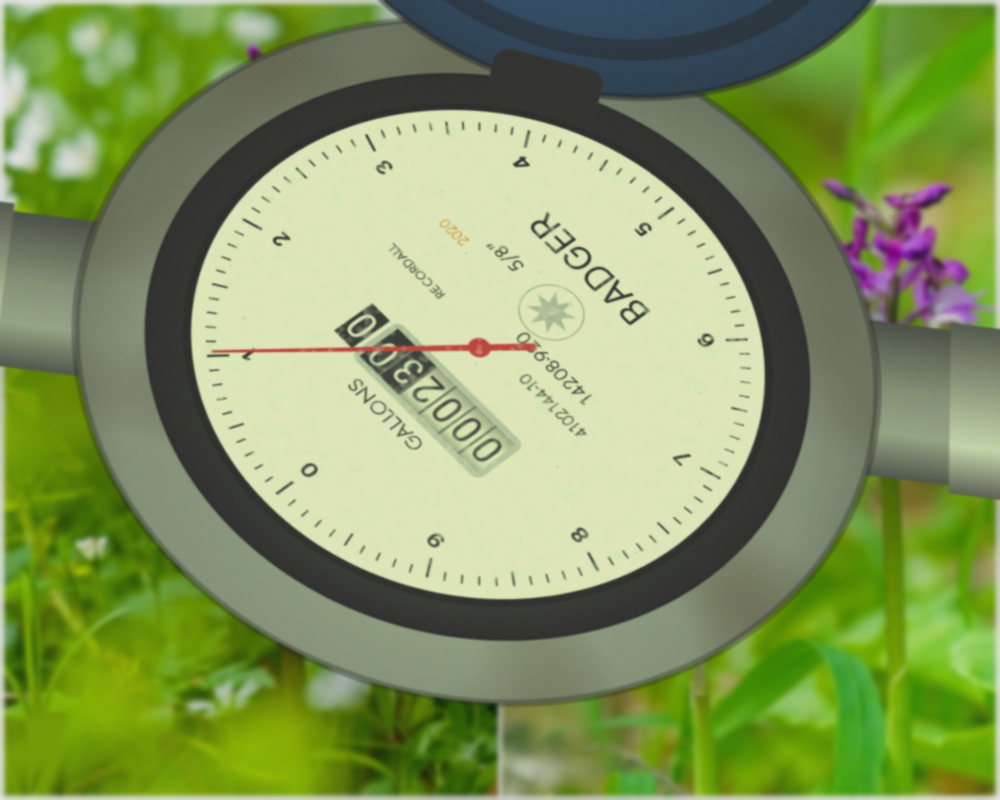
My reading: 2301.0 gal
